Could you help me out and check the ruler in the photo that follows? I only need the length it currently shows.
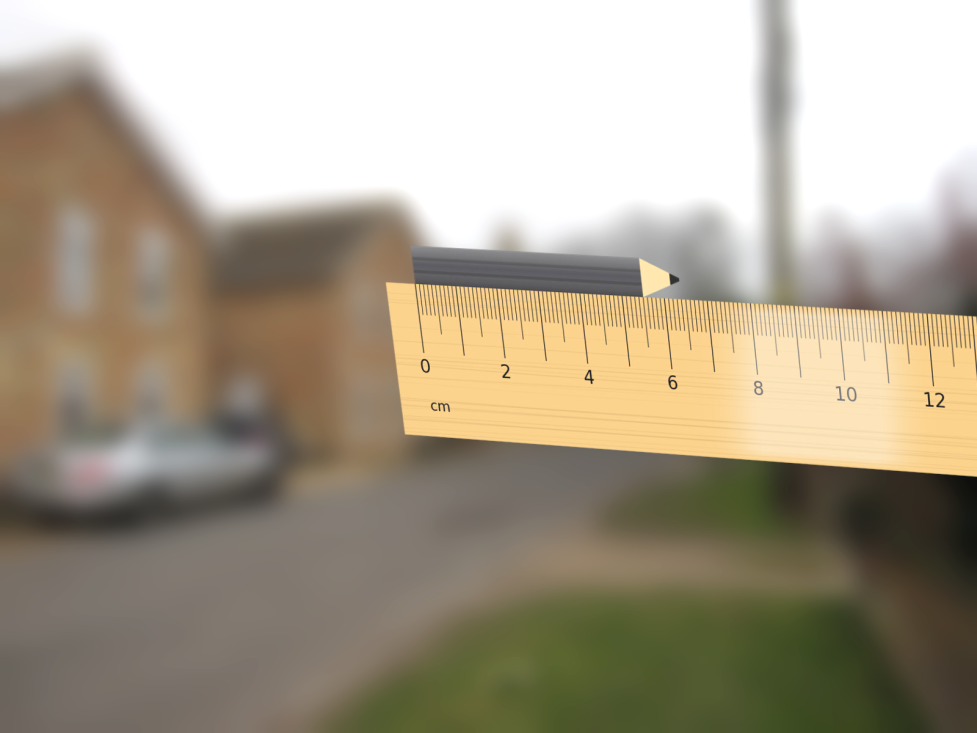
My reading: 6.4 cm
